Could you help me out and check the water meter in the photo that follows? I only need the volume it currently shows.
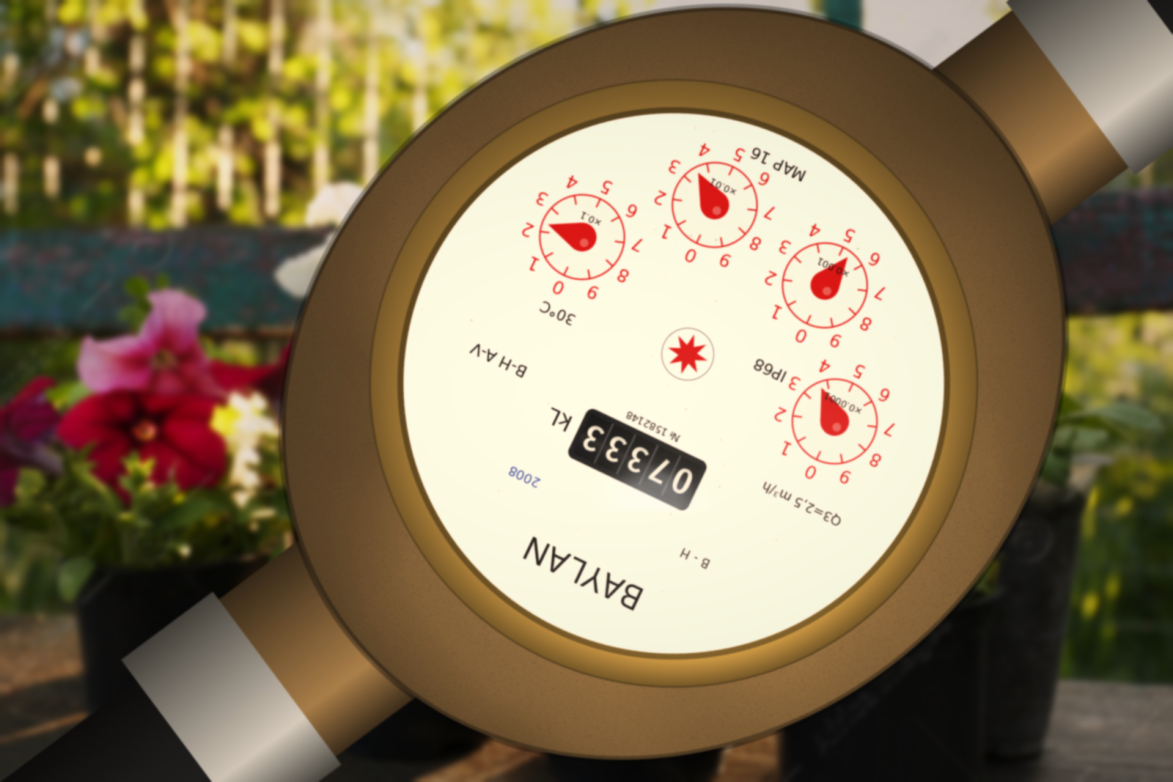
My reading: 7333.2353 kL
